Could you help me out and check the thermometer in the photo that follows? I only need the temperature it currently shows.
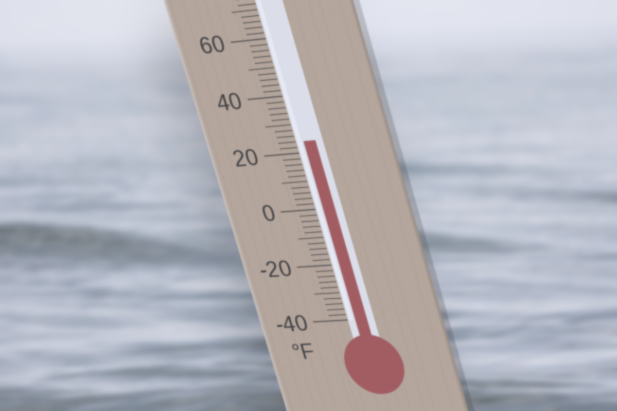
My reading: 24 °F
